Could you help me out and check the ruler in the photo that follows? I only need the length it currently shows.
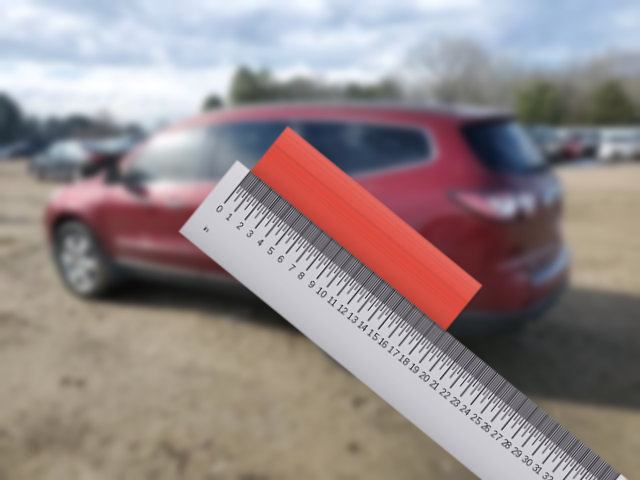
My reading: 19 in
